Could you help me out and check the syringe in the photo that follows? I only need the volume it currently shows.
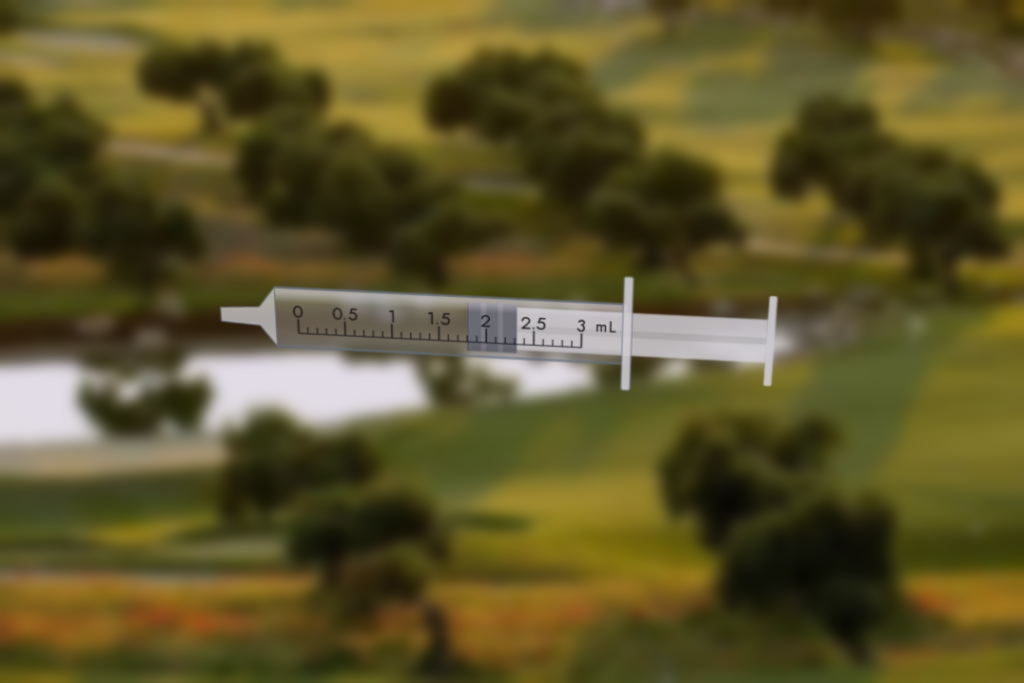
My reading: 1.8 mL
